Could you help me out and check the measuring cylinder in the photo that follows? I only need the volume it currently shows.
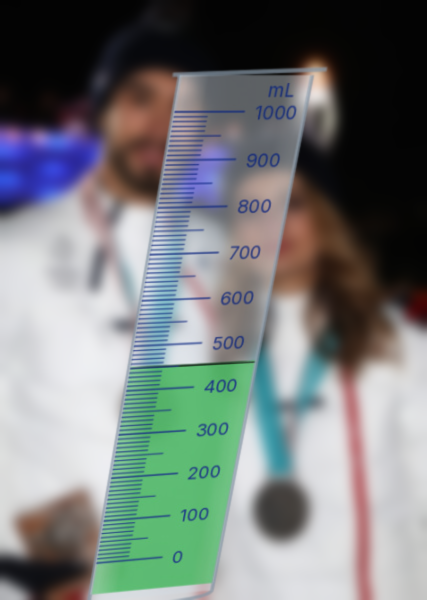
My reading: 450 mL
